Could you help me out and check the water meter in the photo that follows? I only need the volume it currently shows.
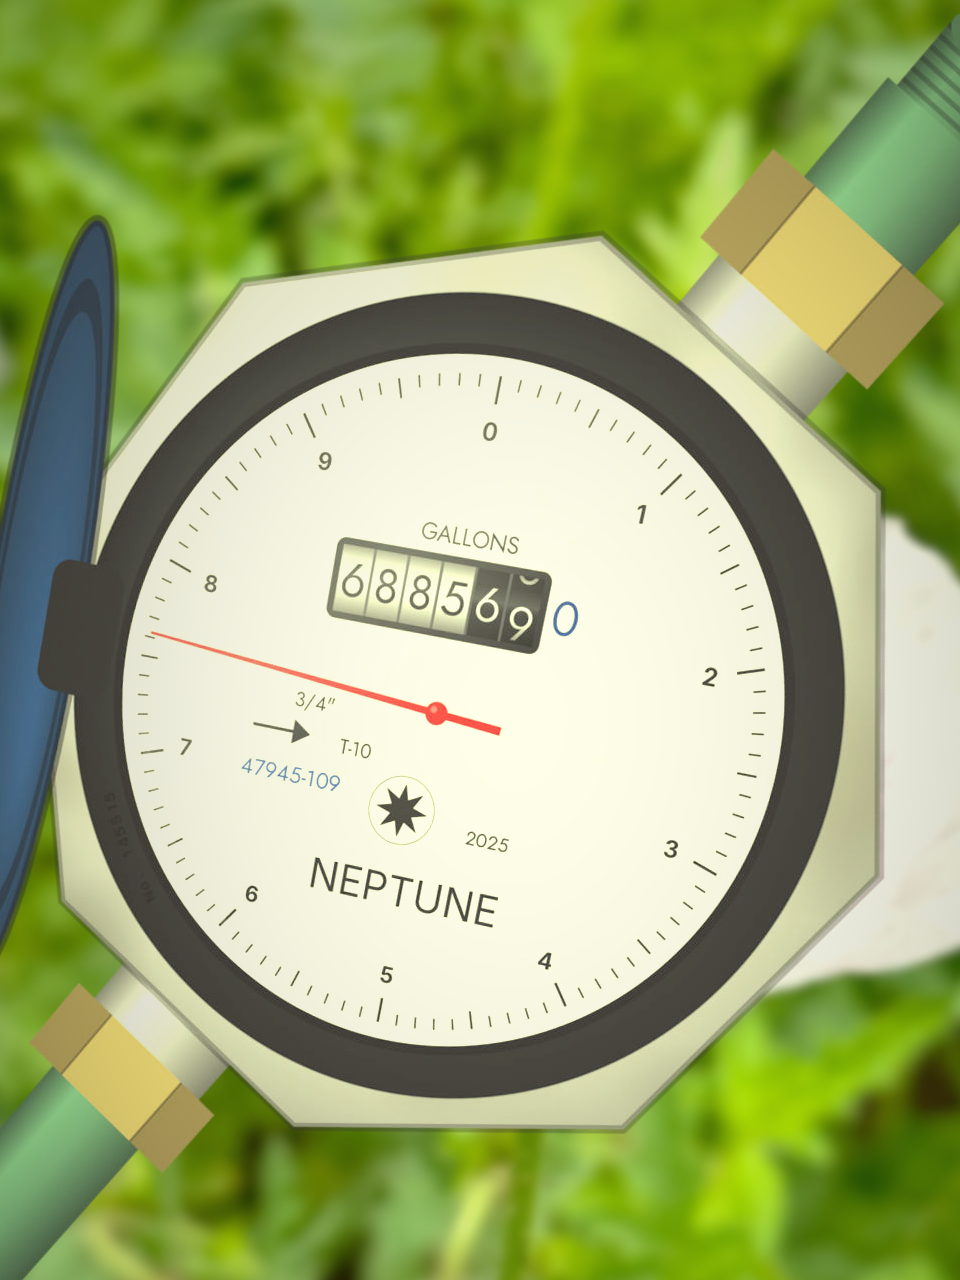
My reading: 6885687.6 gal
